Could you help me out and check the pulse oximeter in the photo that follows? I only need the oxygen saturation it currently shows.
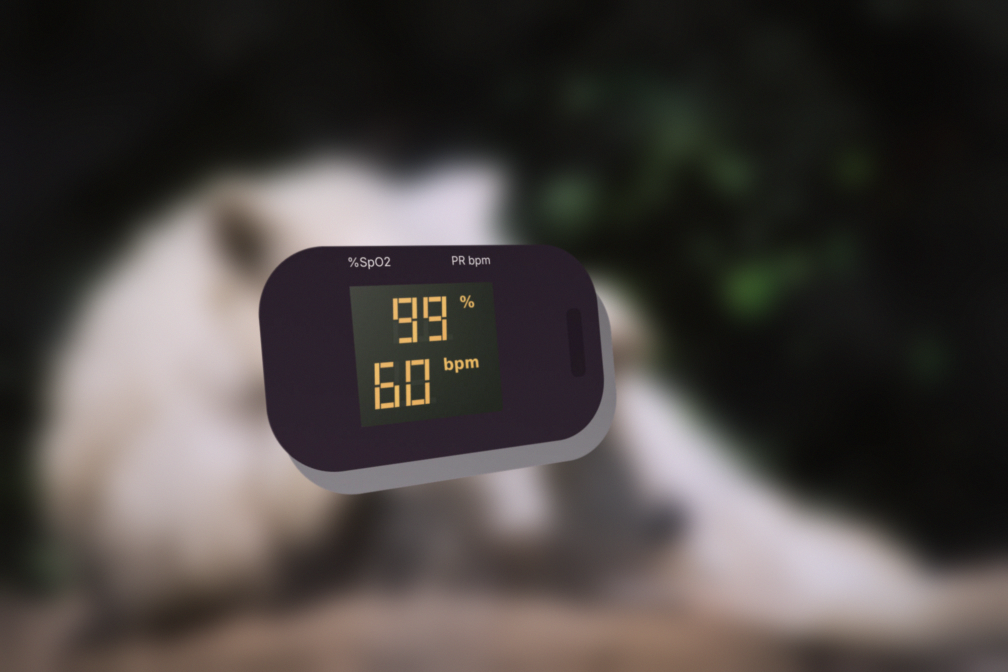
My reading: 99 %
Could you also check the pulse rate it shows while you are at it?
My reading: 60 bpm
